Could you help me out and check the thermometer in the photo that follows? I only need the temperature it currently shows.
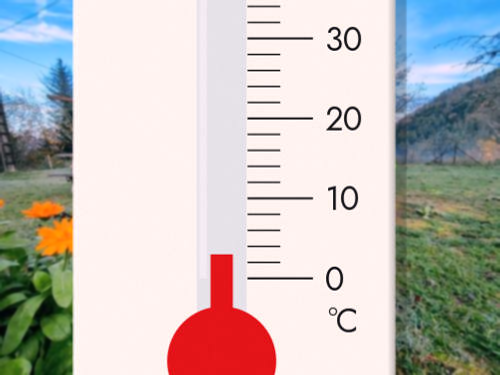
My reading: 3 °C
